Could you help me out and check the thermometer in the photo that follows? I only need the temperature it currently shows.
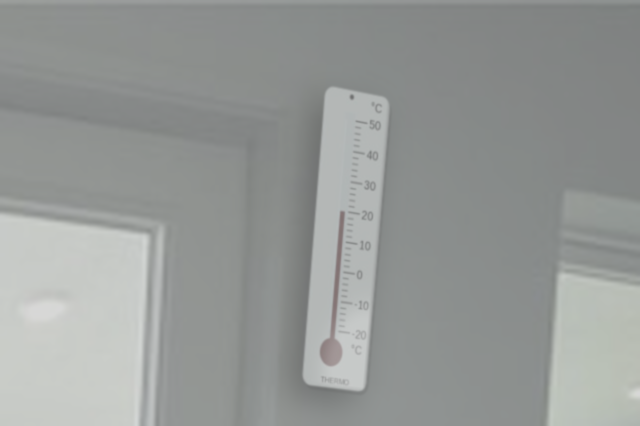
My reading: 20 °C
